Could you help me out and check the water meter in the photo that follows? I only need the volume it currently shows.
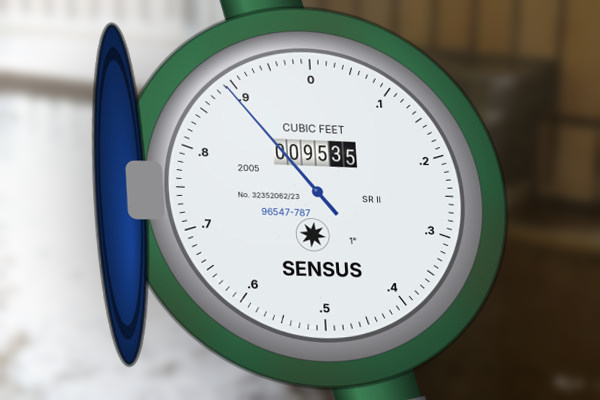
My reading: 9534.89 ft³
